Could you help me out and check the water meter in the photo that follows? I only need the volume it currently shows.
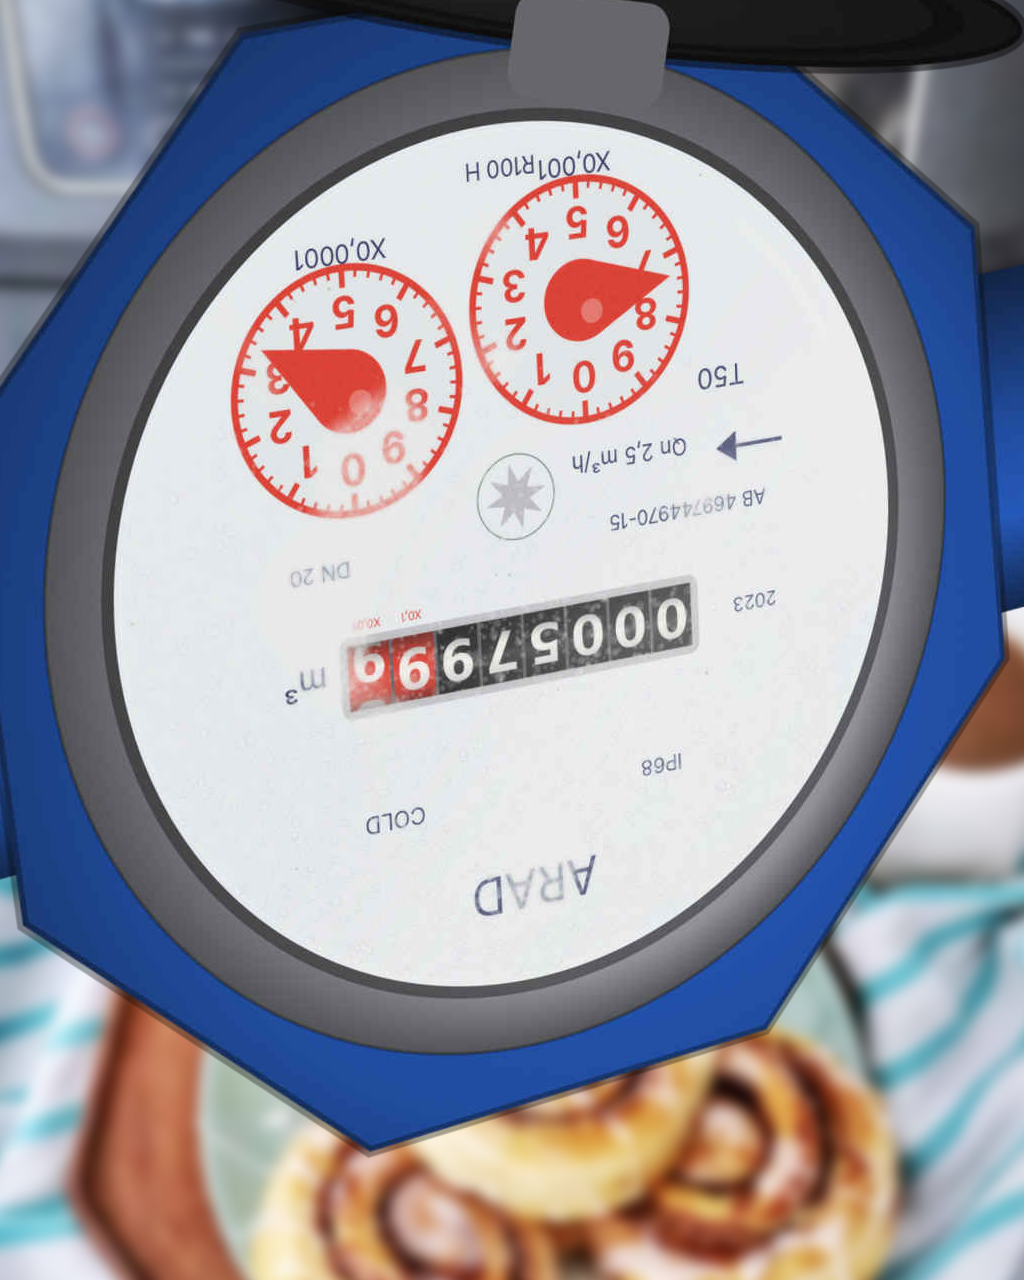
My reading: 579.9873 m³
